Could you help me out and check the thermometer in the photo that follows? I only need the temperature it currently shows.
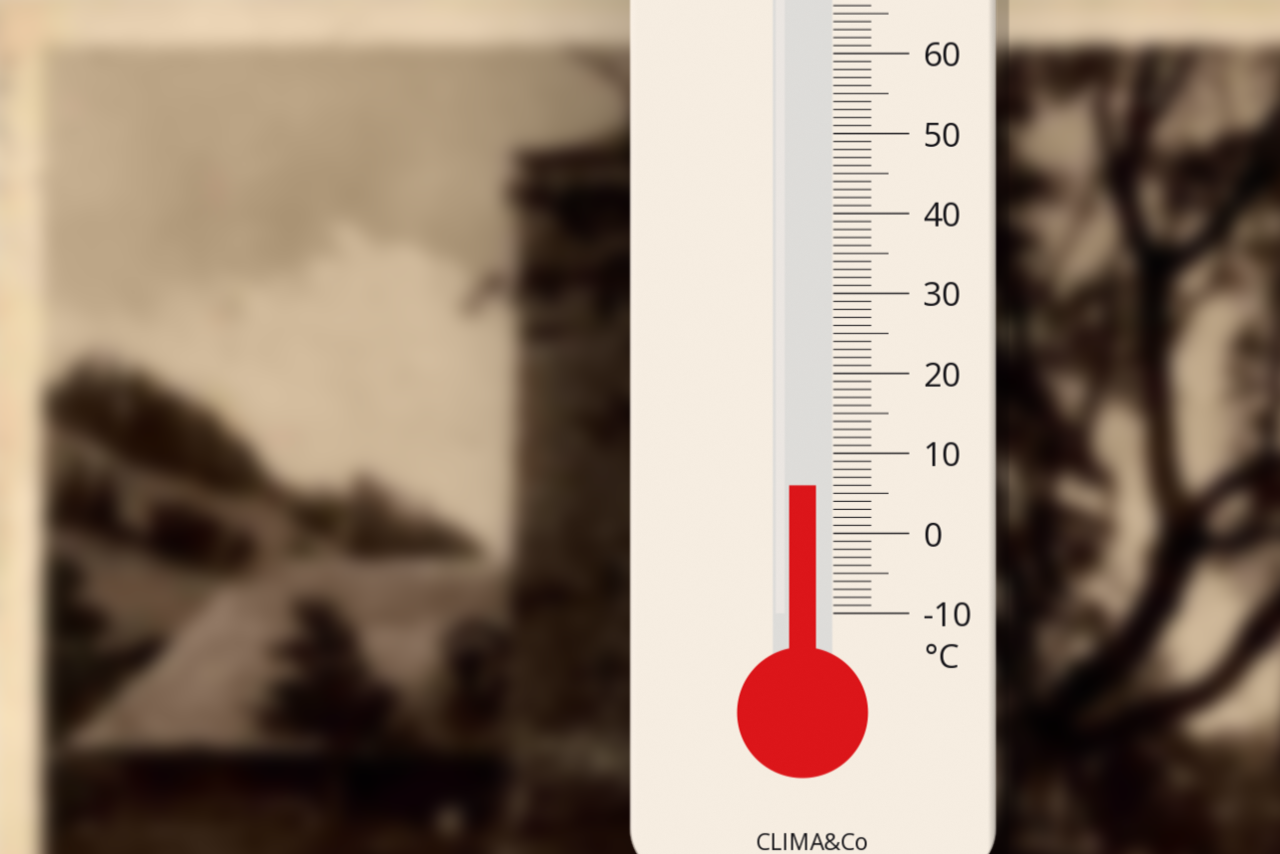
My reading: 6 °C
